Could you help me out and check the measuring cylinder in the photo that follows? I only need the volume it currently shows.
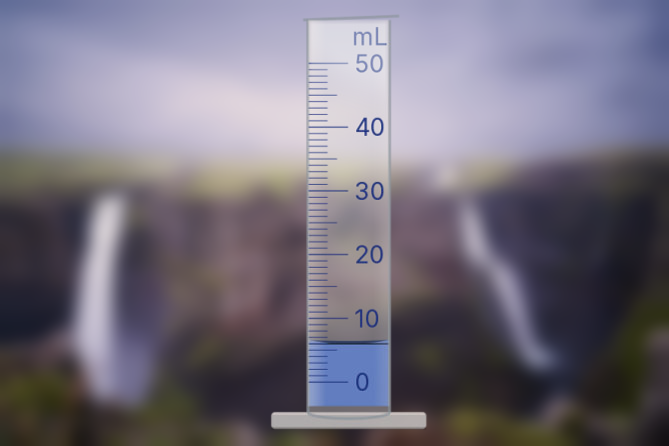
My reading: 6 mL
